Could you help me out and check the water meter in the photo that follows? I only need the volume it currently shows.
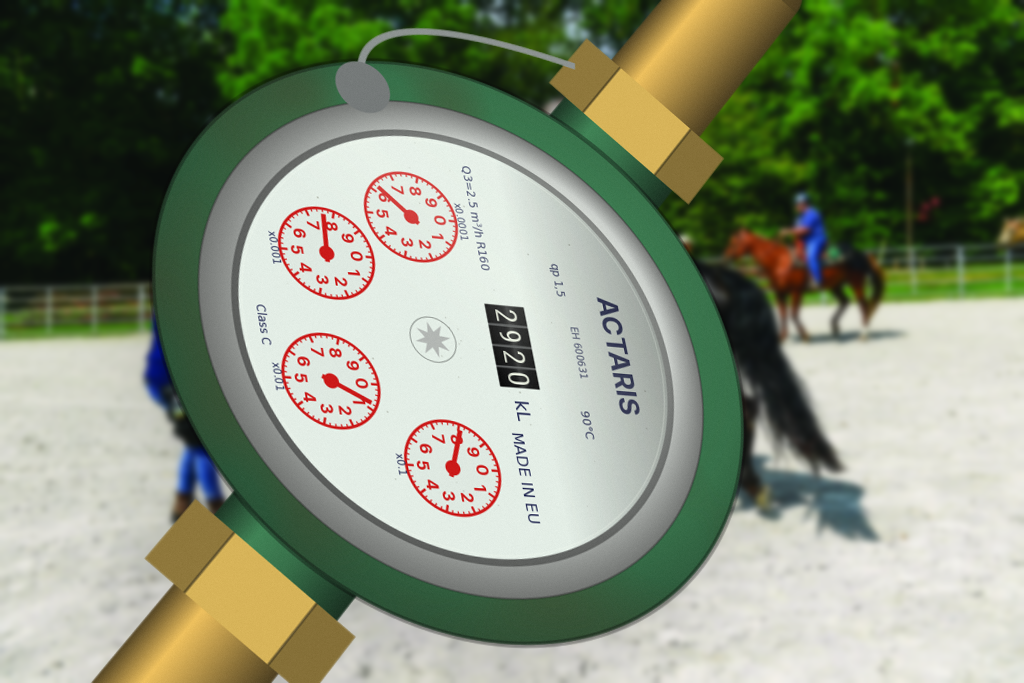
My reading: 2920.8076 kL
